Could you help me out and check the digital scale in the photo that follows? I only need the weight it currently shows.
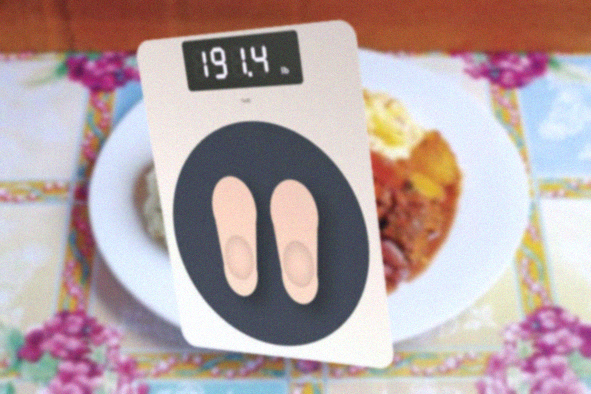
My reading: 191.4 lb
